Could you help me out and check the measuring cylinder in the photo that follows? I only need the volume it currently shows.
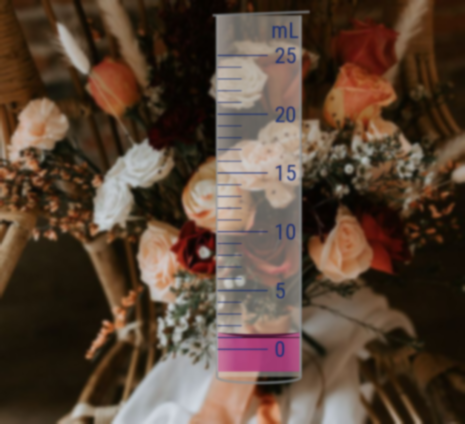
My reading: 1 mL
